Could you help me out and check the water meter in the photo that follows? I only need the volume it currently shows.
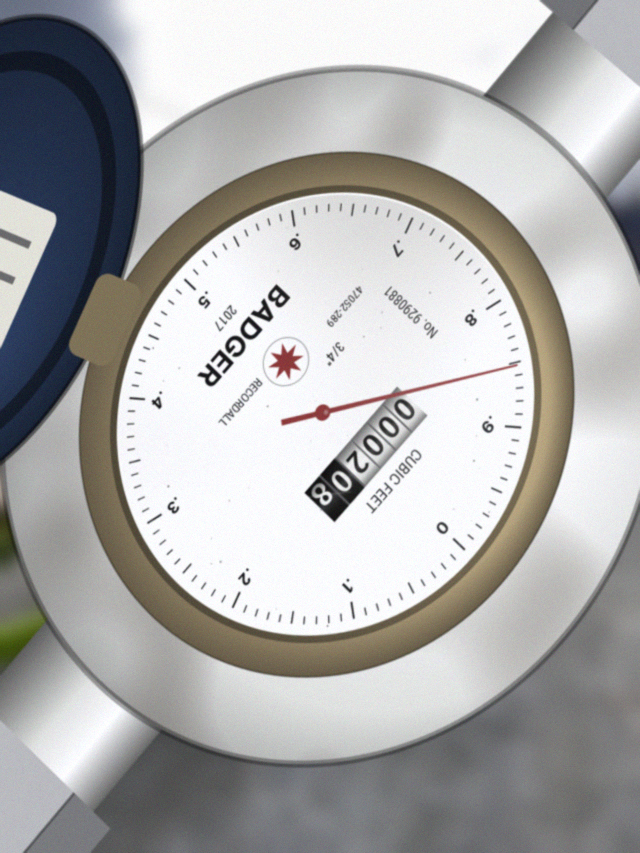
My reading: 207.85 ft³
